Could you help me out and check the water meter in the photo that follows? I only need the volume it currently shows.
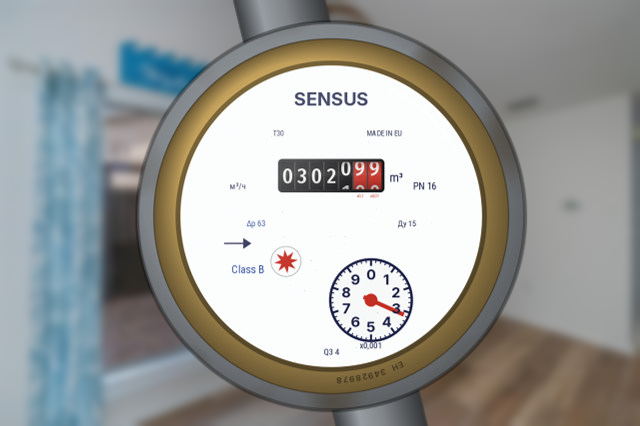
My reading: 3020.993 m³
